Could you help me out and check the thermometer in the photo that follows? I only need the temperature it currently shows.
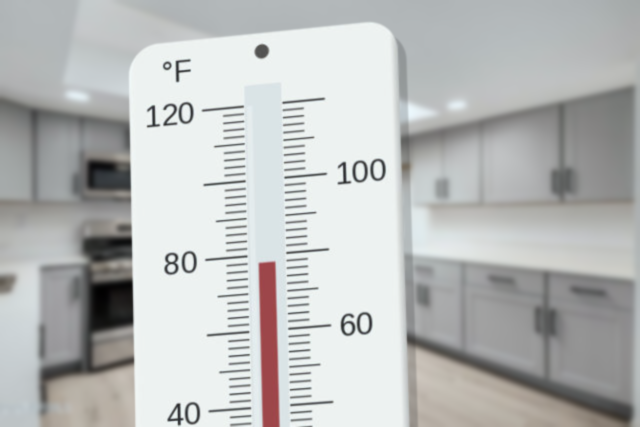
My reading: 78 °F
